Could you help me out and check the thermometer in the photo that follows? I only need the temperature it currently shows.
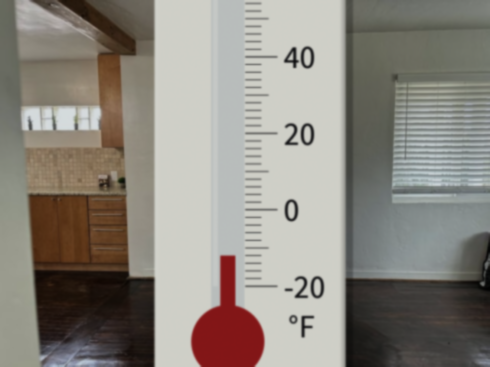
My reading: -12 °F
